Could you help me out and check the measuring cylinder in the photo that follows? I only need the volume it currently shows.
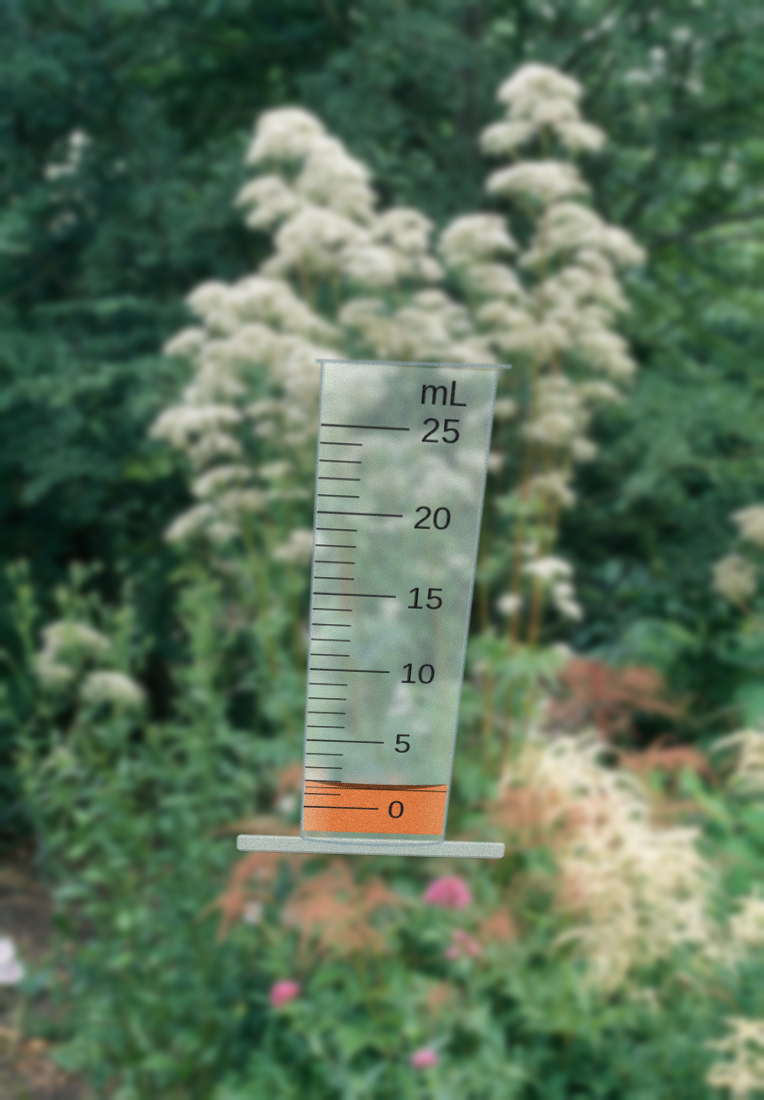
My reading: 1.5 mL
